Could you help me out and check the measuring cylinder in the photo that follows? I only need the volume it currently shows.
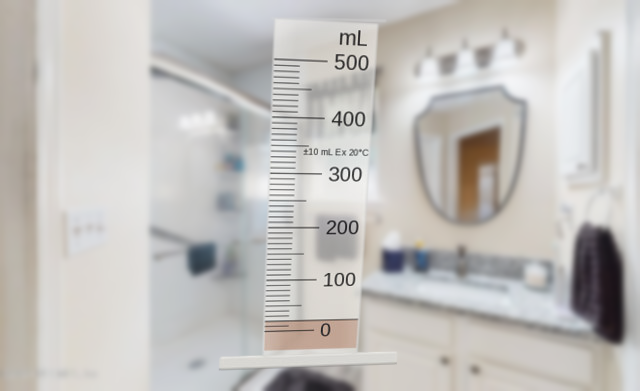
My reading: 20 mL
